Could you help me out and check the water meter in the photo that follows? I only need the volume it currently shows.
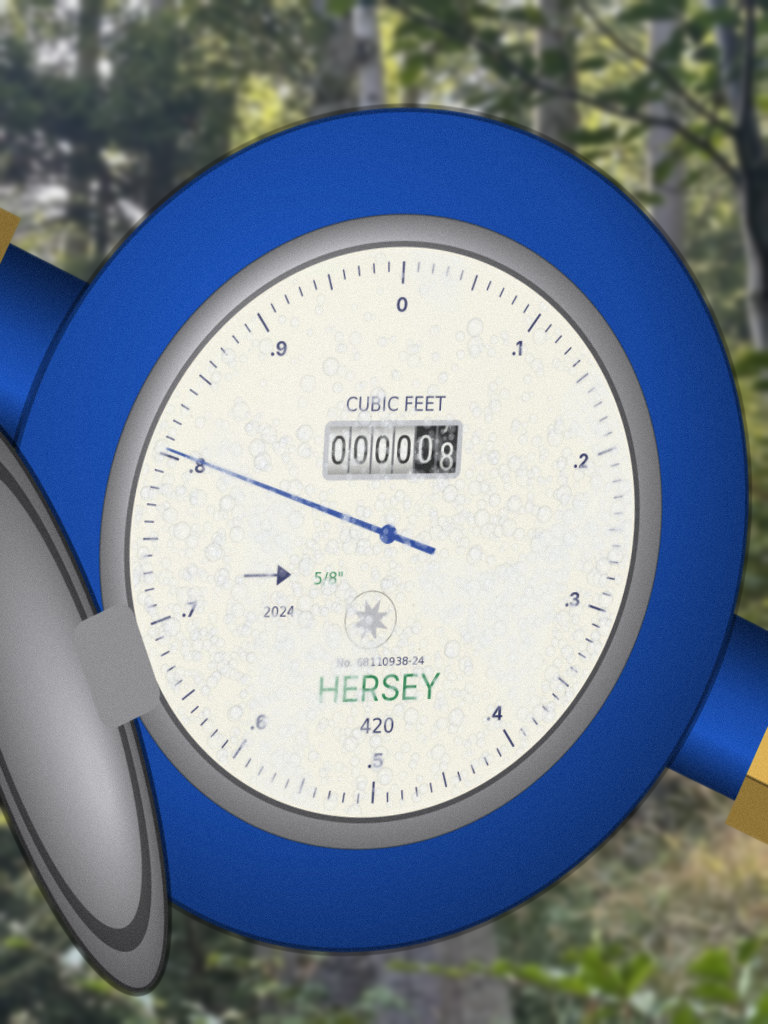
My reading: 7.80 ft³
